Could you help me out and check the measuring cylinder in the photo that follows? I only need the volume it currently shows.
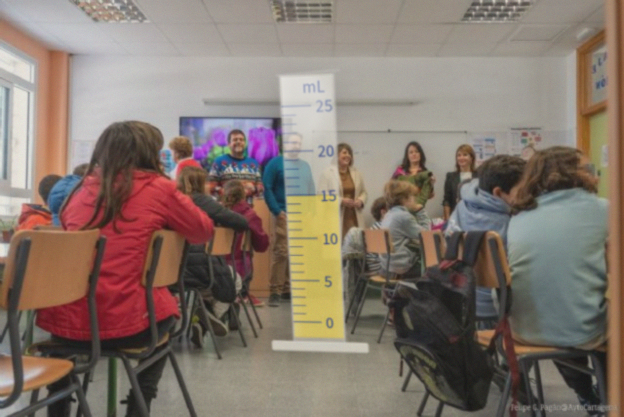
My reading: 15 mL
